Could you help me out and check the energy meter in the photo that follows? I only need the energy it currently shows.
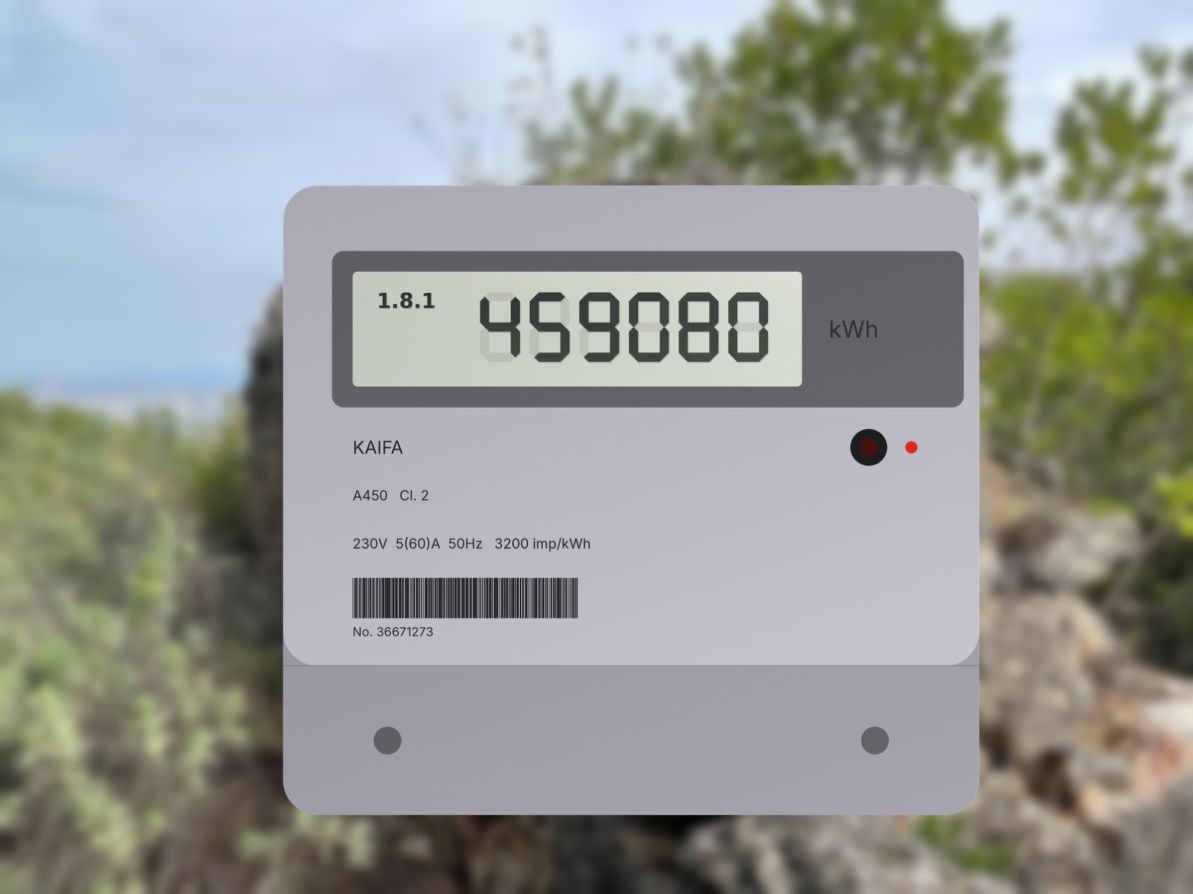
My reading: 459080 kWh
